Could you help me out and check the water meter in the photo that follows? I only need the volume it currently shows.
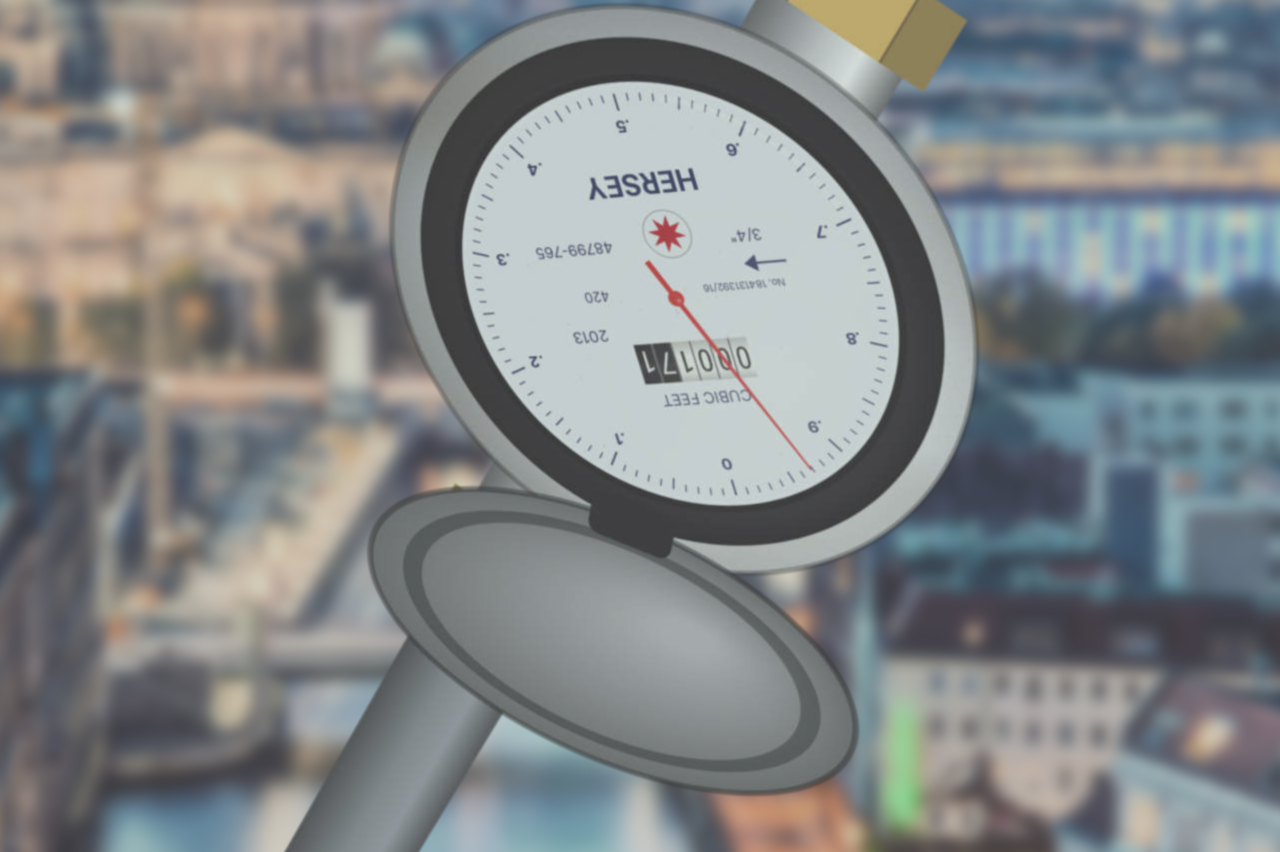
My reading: 170.93 ft³
